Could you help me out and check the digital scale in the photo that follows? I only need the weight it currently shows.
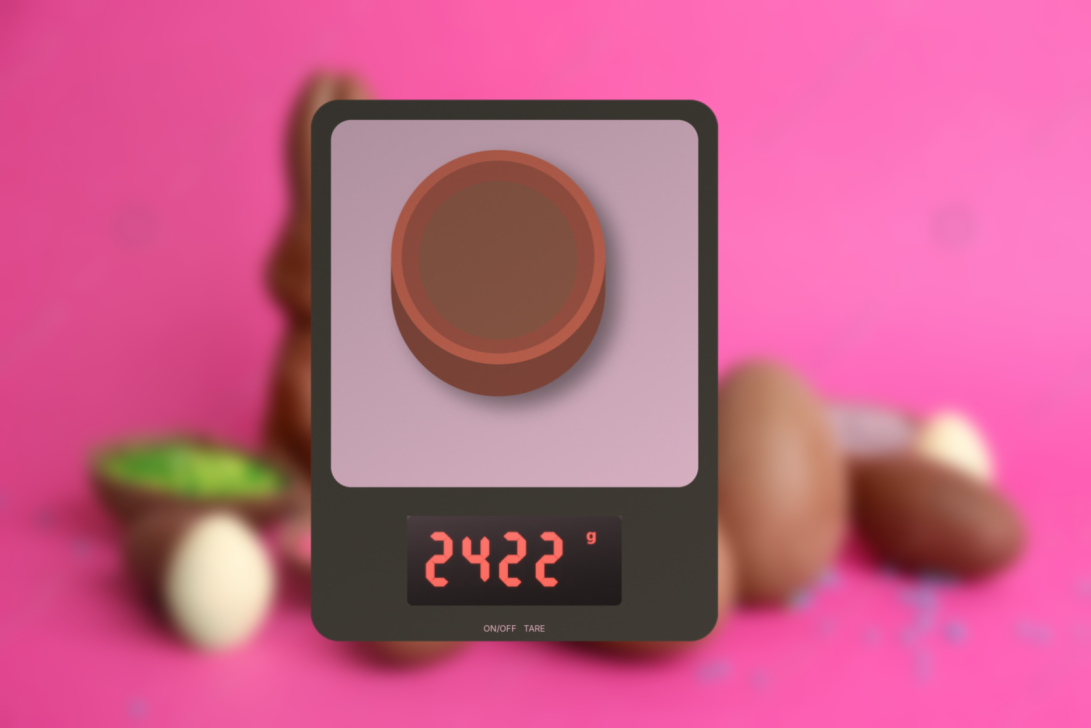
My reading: 2422 g
